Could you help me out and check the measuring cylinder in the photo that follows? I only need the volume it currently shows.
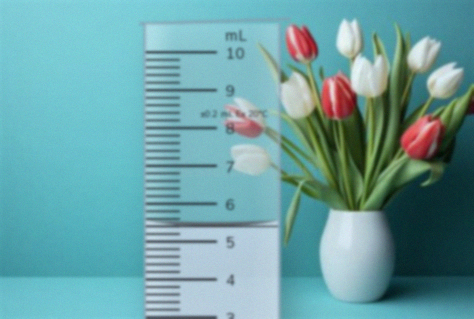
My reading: 5.4 mL
